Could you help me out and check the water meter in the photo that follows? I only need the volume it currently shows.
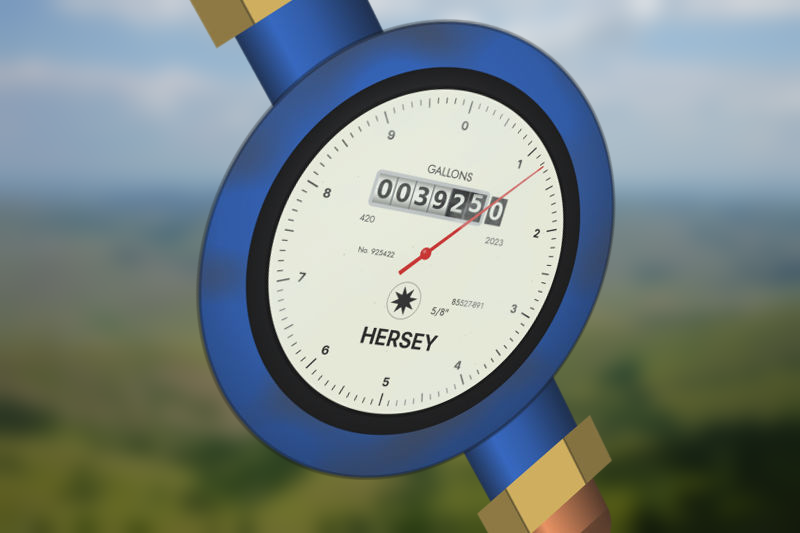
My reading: 39251.2 gal
